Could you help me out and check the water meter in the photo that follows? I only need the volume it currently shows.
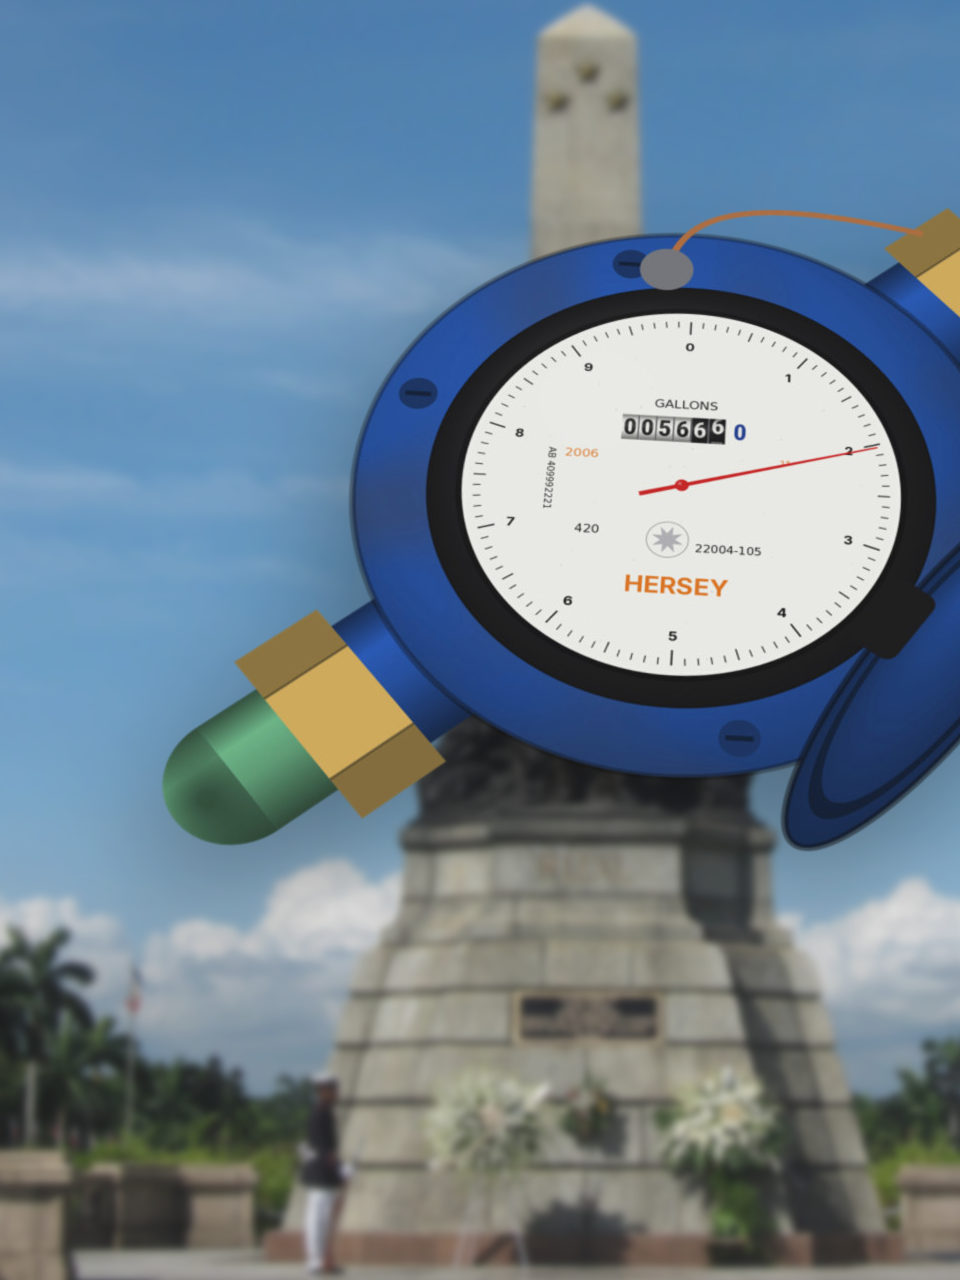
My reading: 56662.0 gal
